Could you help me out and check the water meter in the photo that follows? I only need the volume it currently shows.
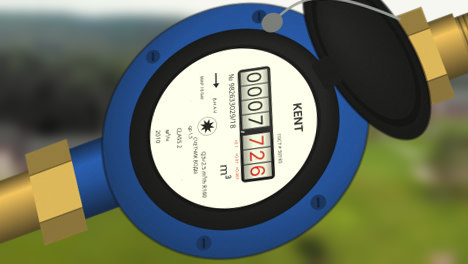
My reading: 7.726 m³
